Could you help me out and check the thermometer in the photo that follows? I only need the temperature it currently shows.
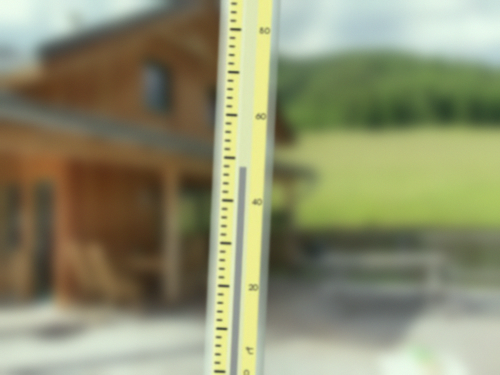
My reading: 48 °C
